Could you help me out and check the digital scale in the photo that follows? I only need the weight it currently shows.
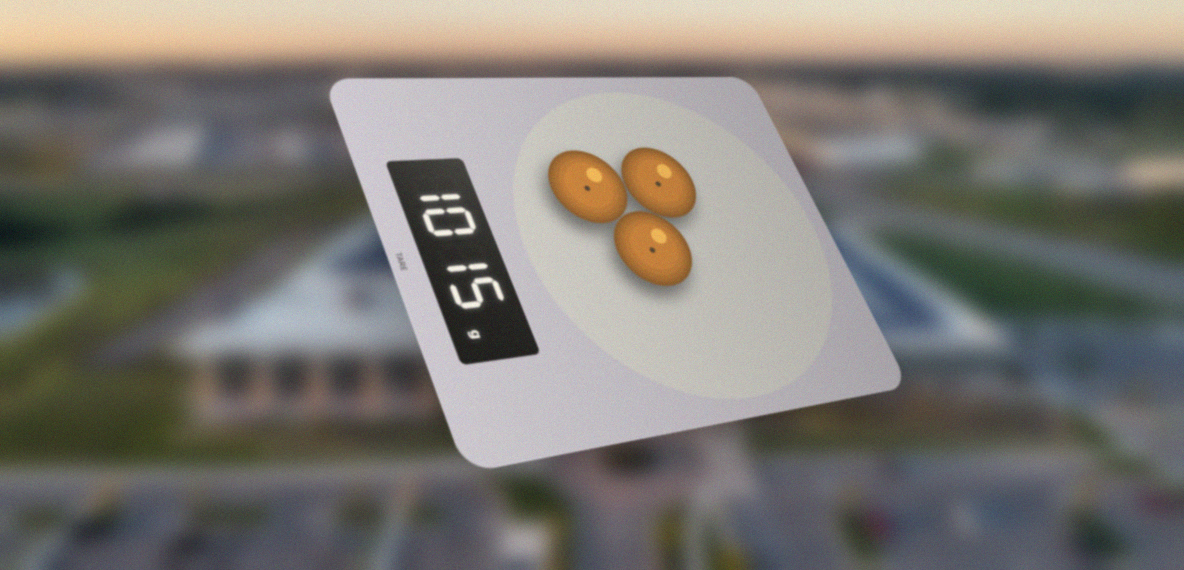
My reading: 1015 g
